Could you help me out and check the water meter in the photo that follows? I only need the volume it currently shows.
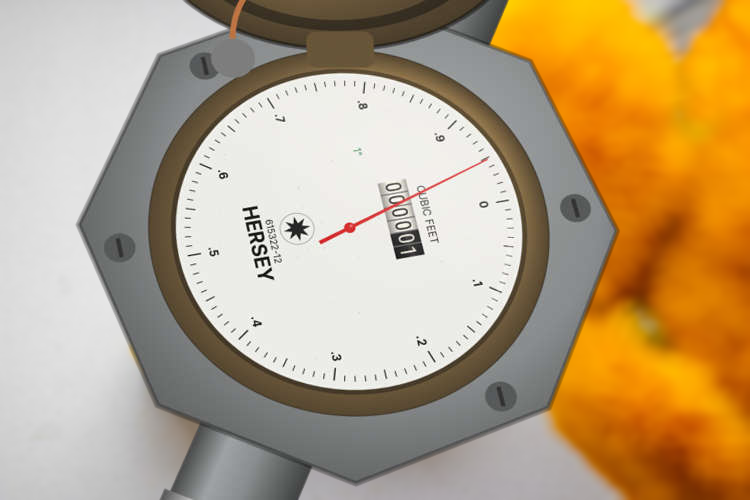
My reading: 0.95 ft³
